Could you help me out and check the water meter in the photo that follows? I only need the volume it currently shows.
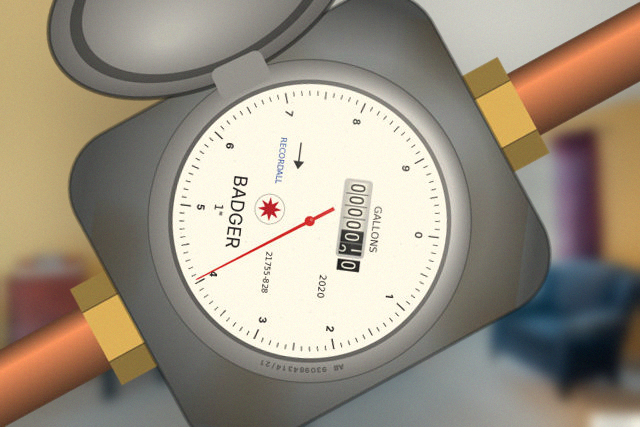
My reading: 14.0 gal
